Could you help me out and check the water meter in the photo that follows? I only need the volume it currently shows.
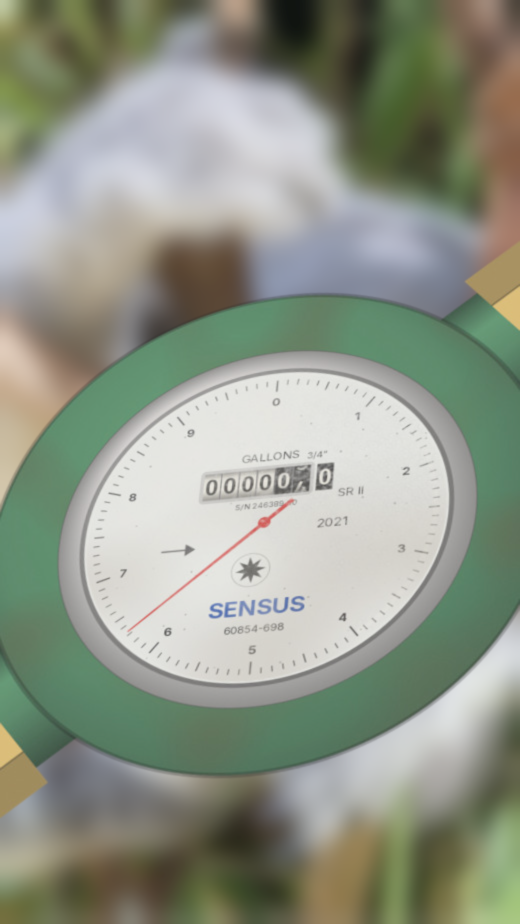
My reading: 36.3 gal
